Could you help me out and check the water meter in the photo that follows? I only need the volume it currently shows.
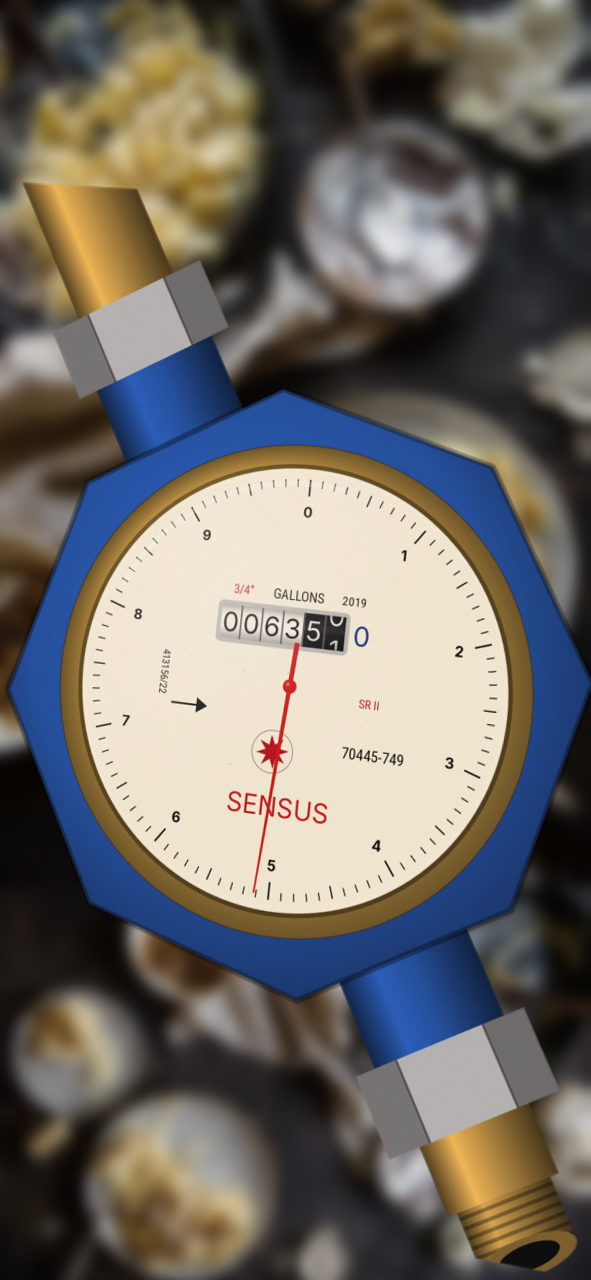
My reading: 63505.1 gal
